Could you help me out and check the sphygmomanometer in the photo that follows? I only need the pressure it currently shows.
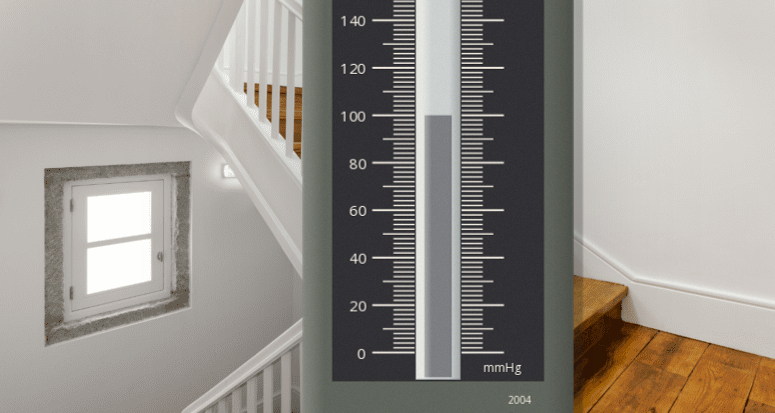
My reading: 100 mmHg
